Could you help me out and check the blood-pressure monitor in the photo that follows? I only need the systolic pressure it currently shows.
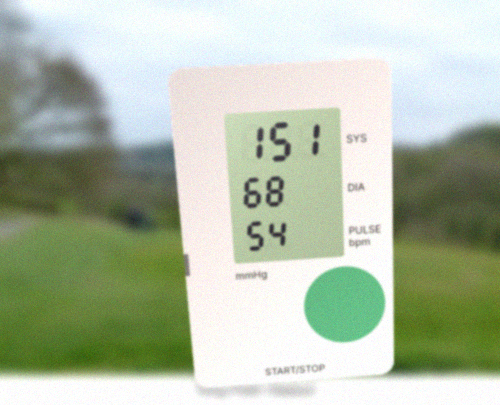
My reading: 151 mmHg
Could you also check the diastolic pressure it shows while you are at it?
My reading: 68 mmHg
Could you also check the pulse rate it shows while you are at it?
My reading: 54 bpm
